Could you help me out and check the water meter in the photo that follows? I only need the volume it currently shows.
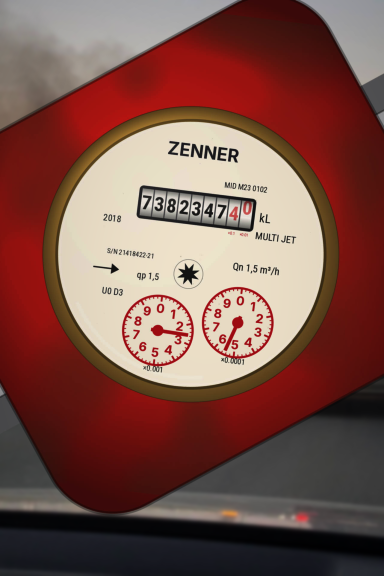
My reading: 7382347.4025 kL
